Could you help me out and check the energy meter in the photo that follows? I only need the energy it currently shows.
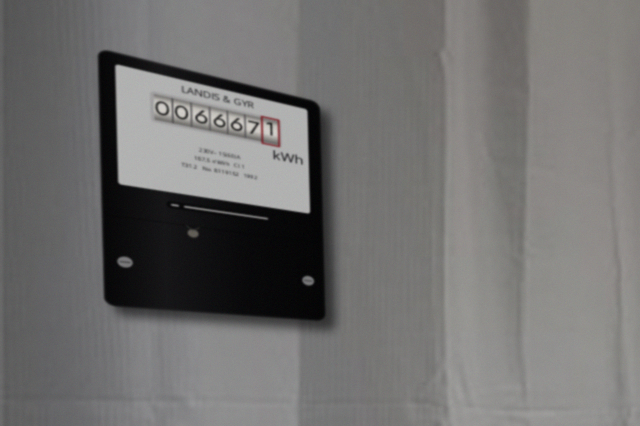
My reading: 6667.1 kWh
